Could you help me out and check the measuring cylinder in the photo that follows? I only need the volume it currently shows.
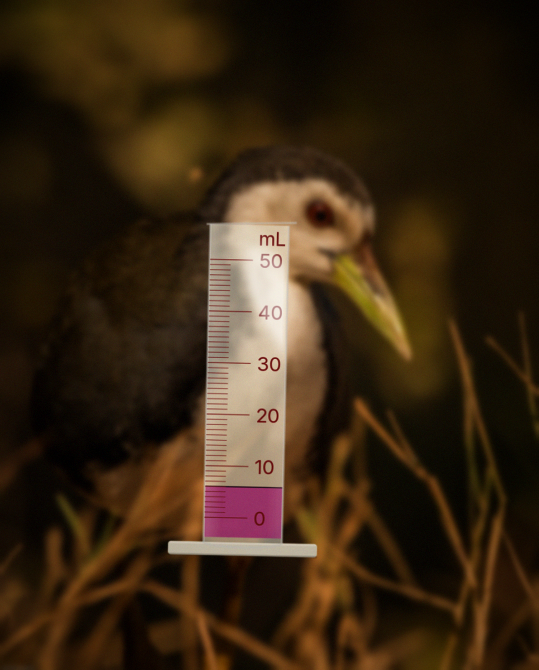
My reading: 6 mL
